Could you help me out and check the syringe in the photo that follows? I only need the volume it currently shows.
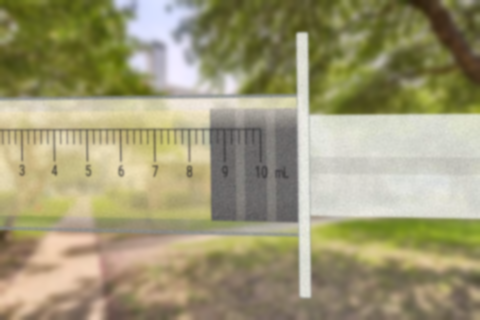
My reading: 8.6 mL
